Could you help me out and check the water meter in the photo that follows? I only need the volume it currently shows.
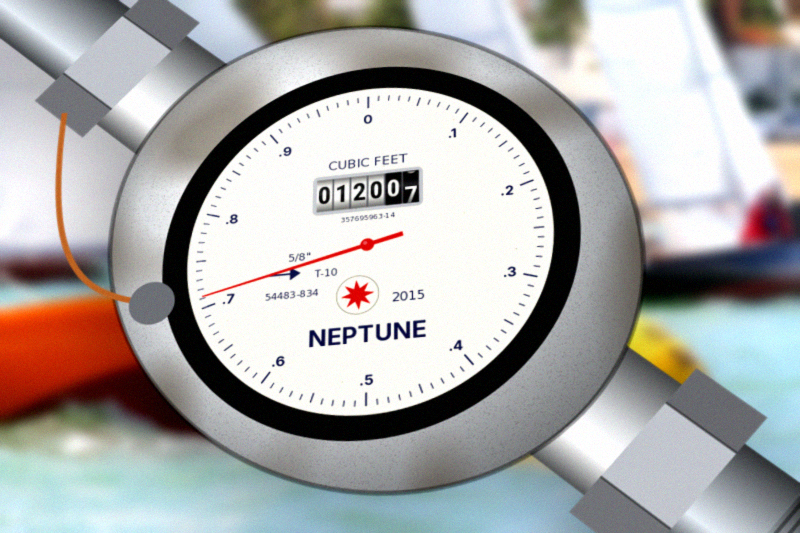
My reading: 12006.71 ft³
